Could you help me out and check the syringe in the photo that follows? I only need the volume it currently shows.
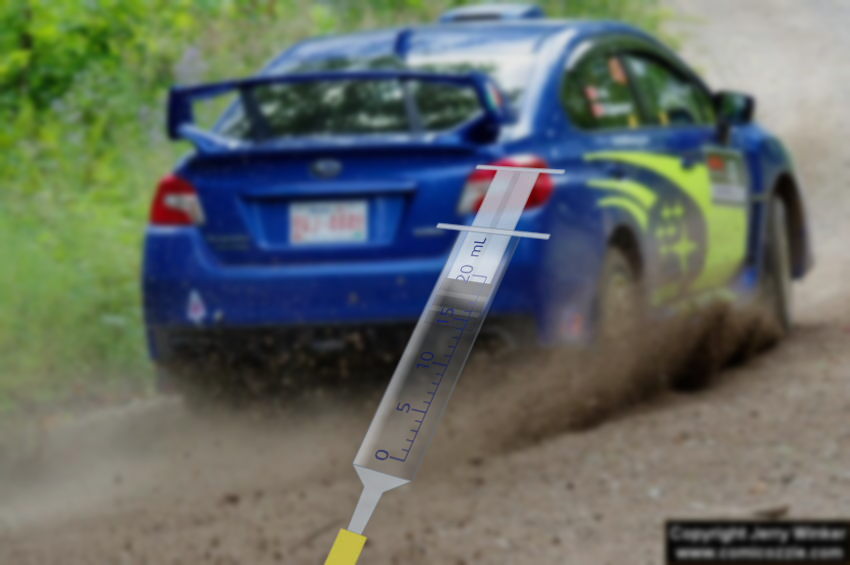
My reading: 14 mL
